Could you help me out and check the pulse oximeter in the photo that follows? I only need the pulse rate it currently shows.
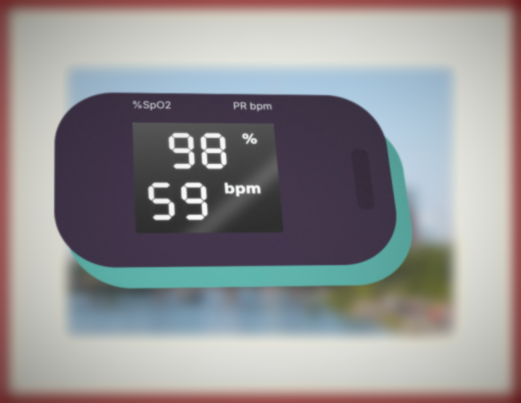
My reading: 59 bpm
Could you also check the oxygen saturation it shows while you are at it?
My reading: 98 %
